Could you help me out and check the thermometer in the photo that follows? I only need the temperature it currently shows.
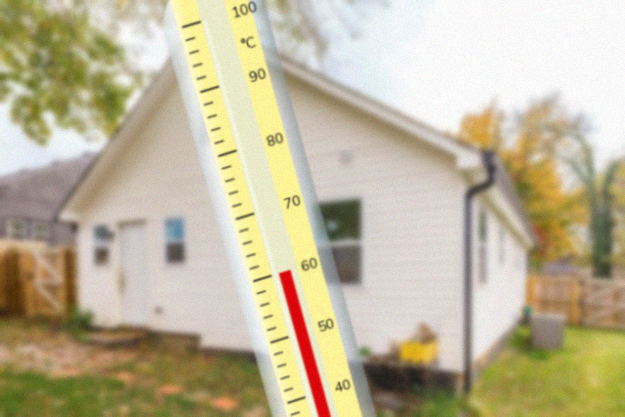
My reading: 60 °C
